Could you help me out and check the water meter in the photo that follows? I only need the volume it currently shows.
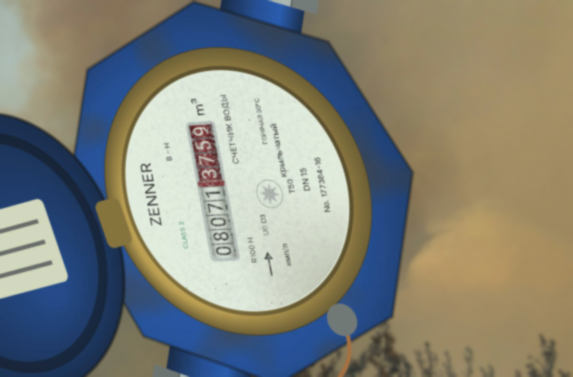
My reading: 8071.3759 m³
